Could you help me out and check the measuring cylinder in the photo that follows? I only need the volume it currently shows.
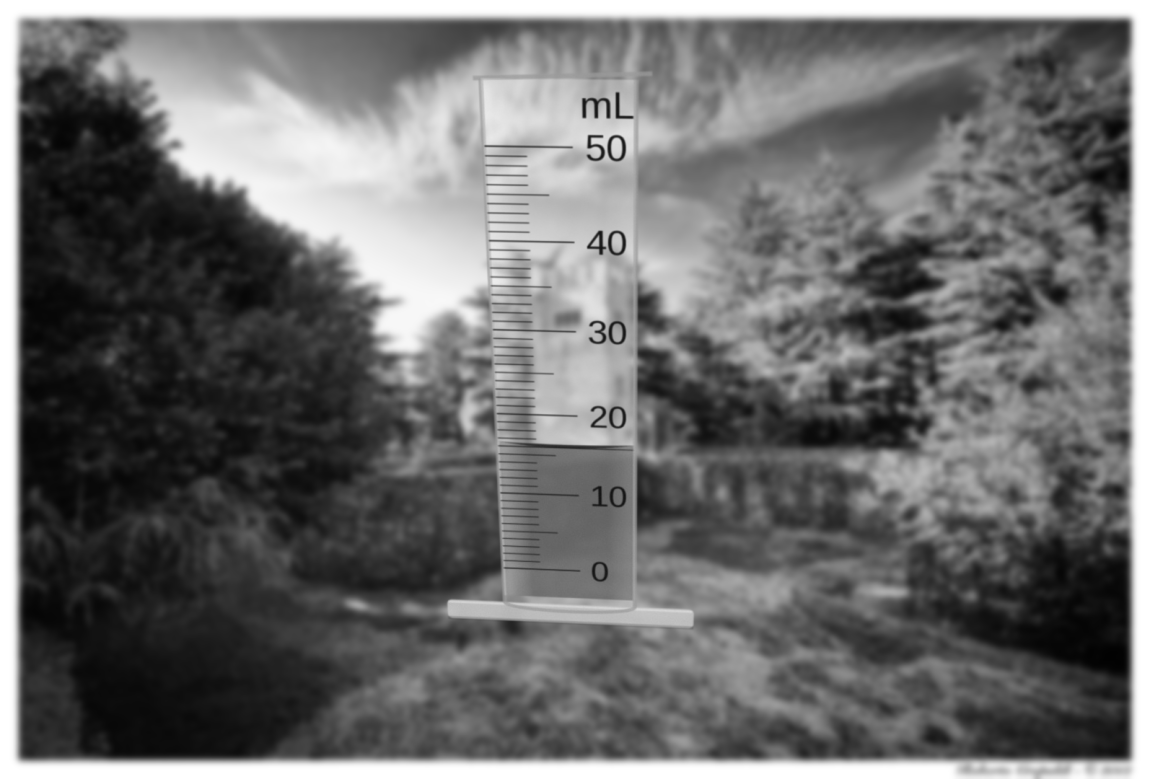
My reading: 16 mL
